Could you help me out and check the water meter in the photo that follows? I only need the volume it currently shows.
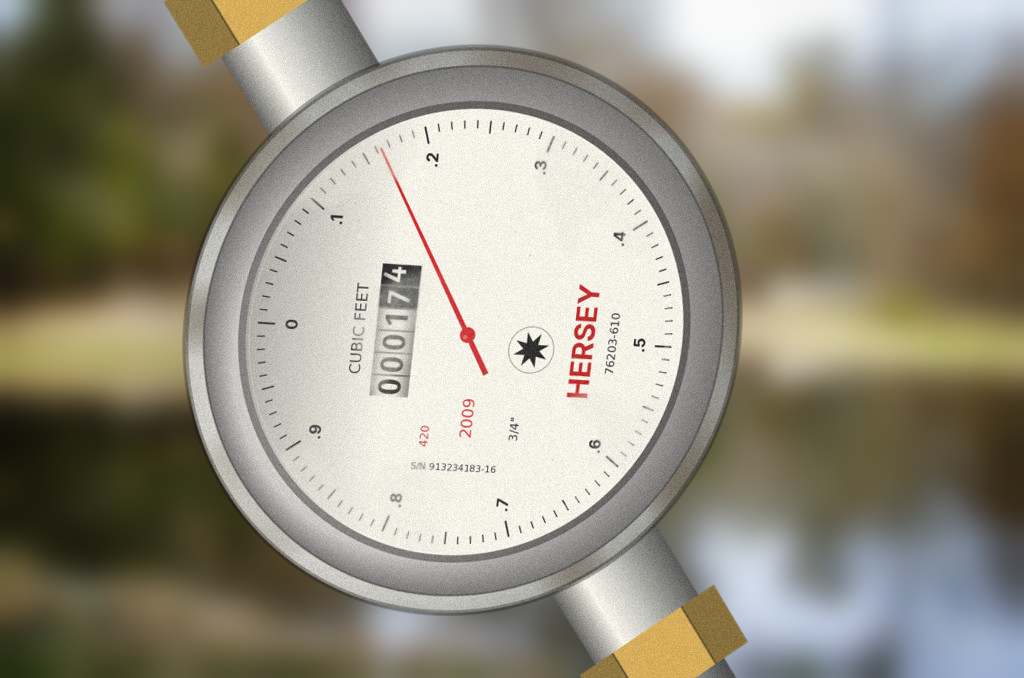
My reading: 174.16 ft³
